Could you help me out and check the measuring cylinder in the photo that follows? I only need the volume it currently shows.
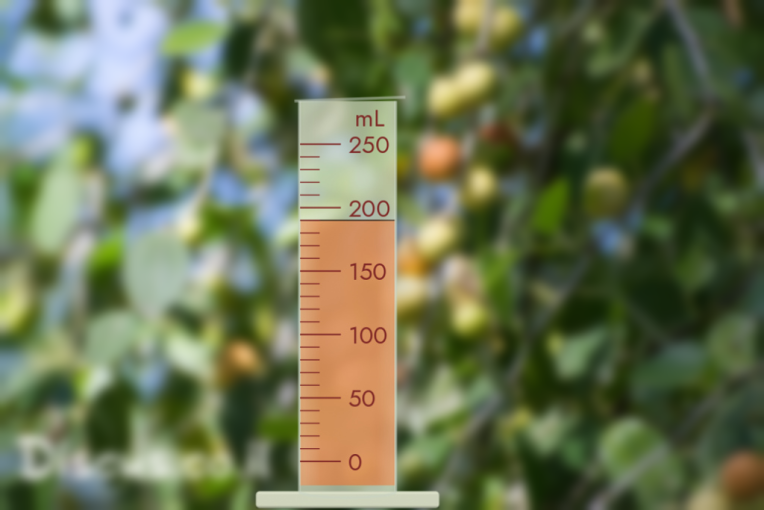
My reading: 190 mL
